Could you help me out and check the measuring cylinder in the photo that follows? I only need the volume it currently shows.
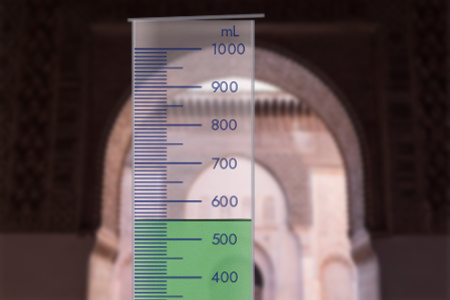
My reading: 550 mL
